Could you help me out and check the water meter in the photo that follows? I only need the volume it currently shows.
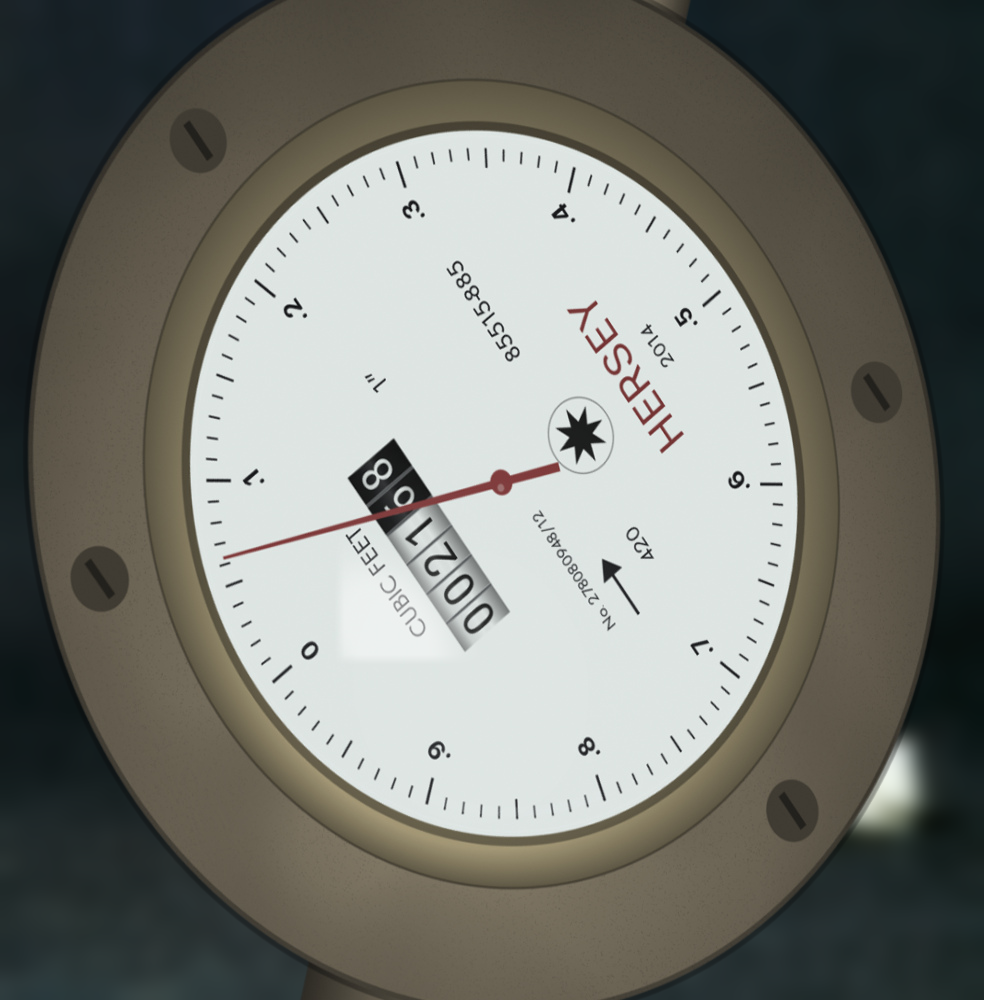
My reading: 2168.06 ft³
